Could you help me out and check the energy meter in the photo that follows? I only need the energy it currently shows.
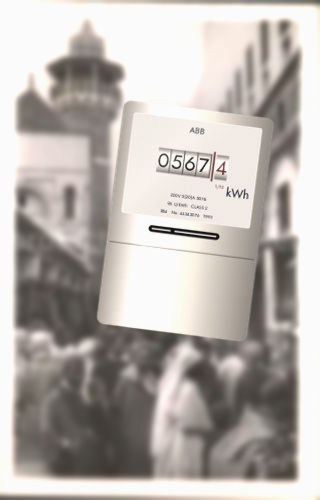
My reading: 567.4 kWh
